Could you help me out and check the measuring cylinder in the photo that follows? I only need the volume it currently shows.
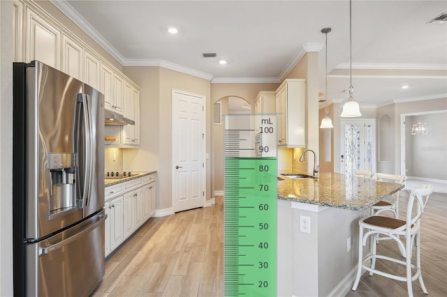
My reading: 85 mL
